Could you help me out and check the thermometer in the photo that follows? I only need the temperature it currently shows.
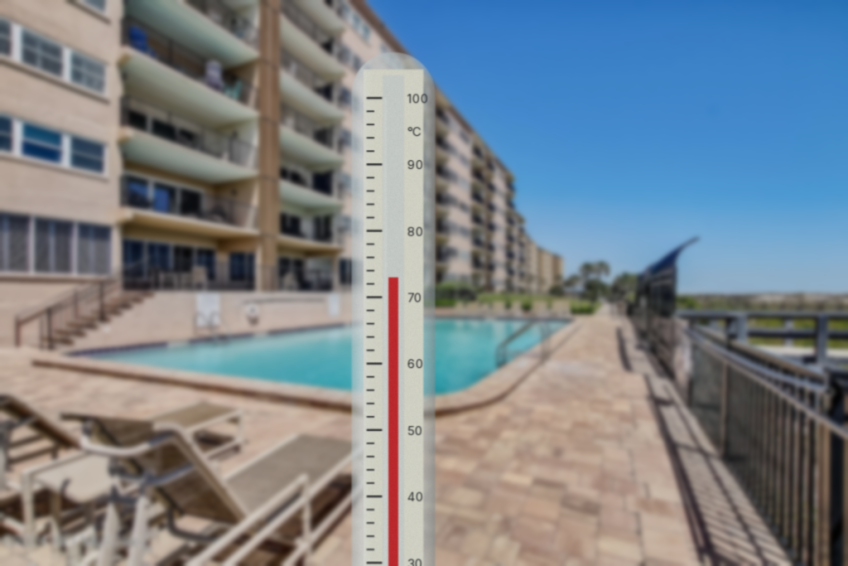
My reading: 73 °C
